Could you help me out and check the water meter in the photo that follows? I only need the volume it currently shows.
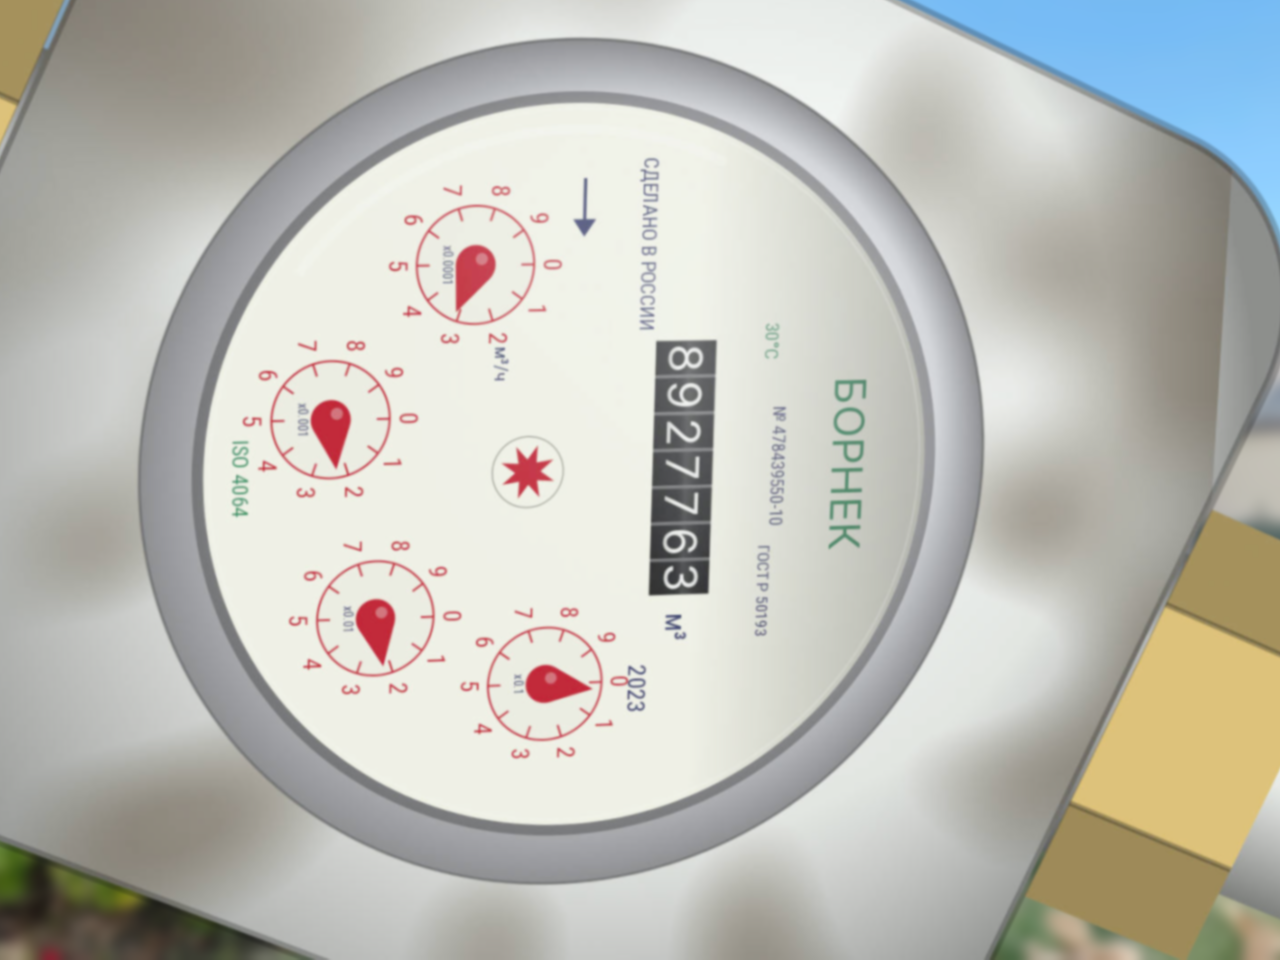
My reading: 8927763.0223 m³
